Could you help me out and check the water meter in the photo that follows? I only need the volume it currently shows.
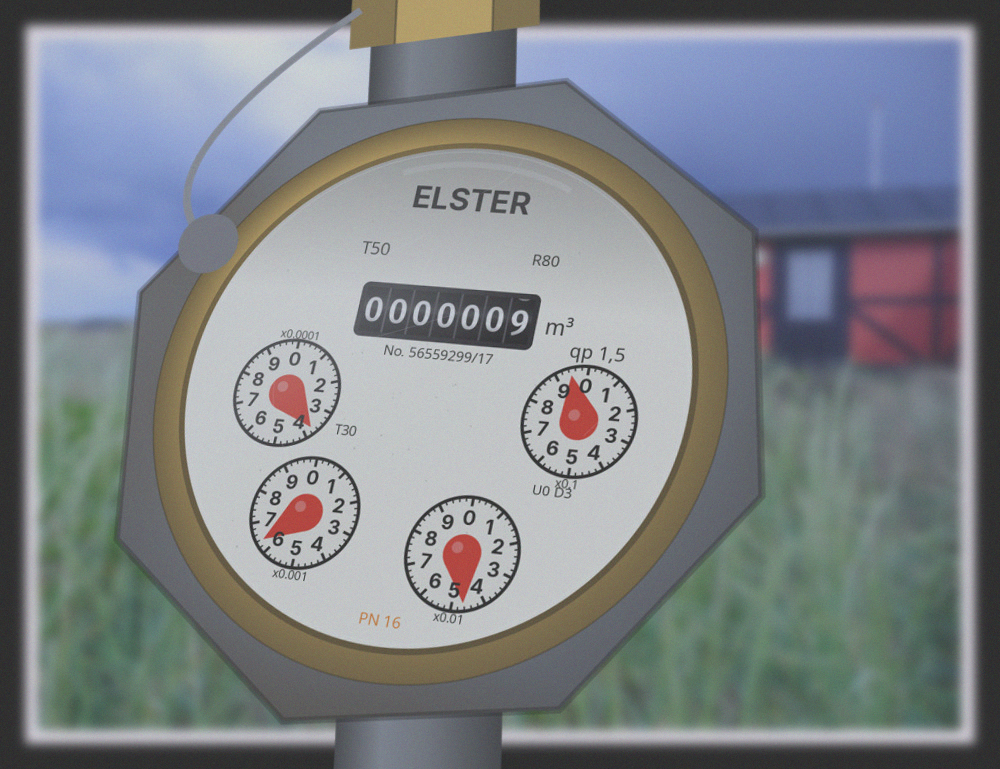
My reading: 8.9463 m³
